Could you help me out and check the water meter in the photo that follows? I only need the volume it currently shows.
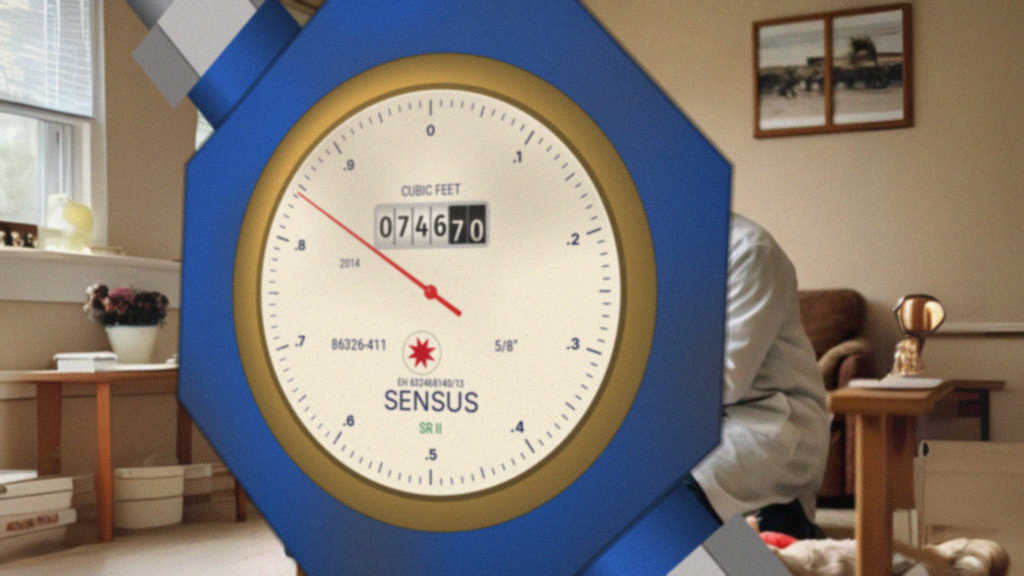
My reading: 74669.84 ft³
